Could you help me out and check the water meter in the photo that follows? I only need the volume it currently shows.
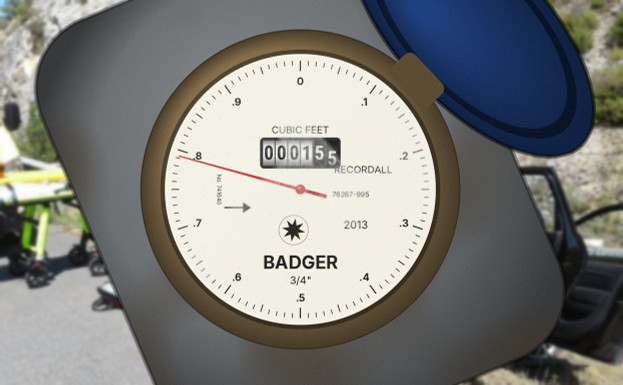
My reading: 154.79 ft³
